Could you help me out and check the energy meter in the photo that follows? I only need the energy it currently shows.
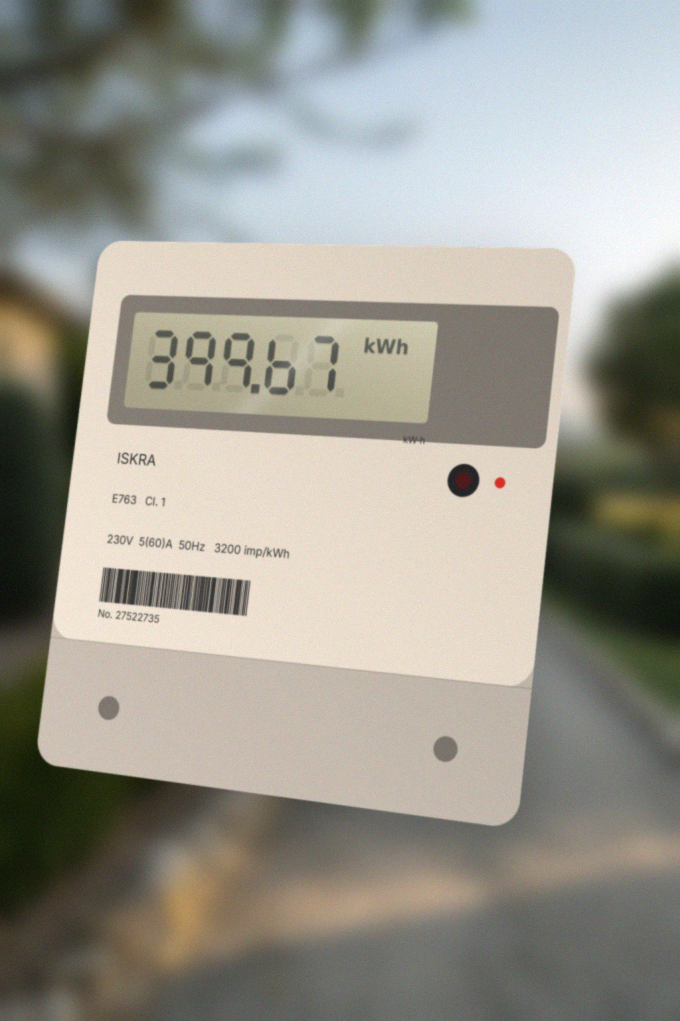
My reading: 399.67 kWh
